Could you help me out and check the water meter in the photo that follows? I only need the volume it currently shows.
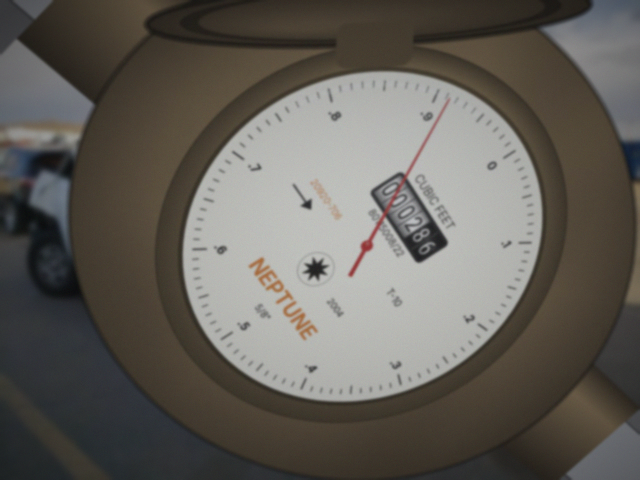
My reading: 285.91 ft³
